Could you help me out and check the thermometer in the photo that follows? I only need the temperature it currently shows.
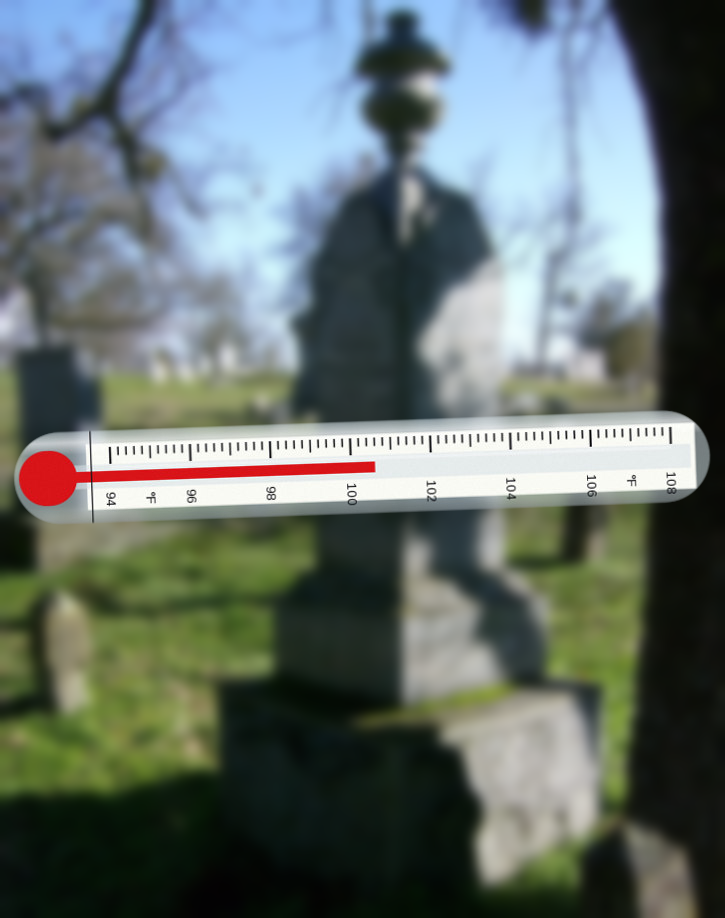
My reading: 100.6 °F
